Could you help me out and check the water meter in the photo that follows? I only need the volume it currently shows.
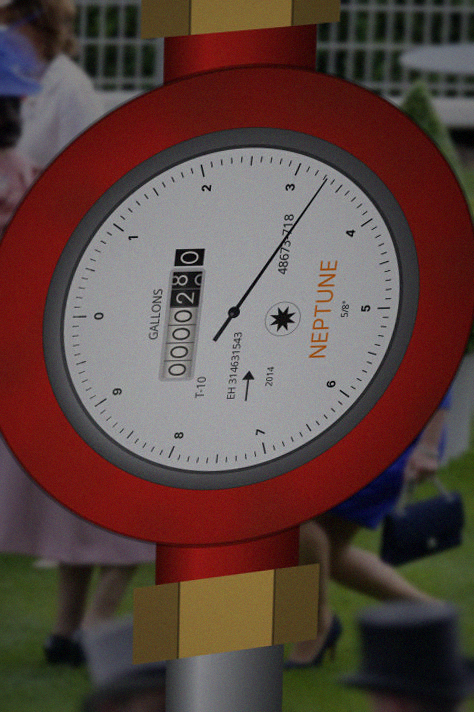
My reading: 283.3 gal
